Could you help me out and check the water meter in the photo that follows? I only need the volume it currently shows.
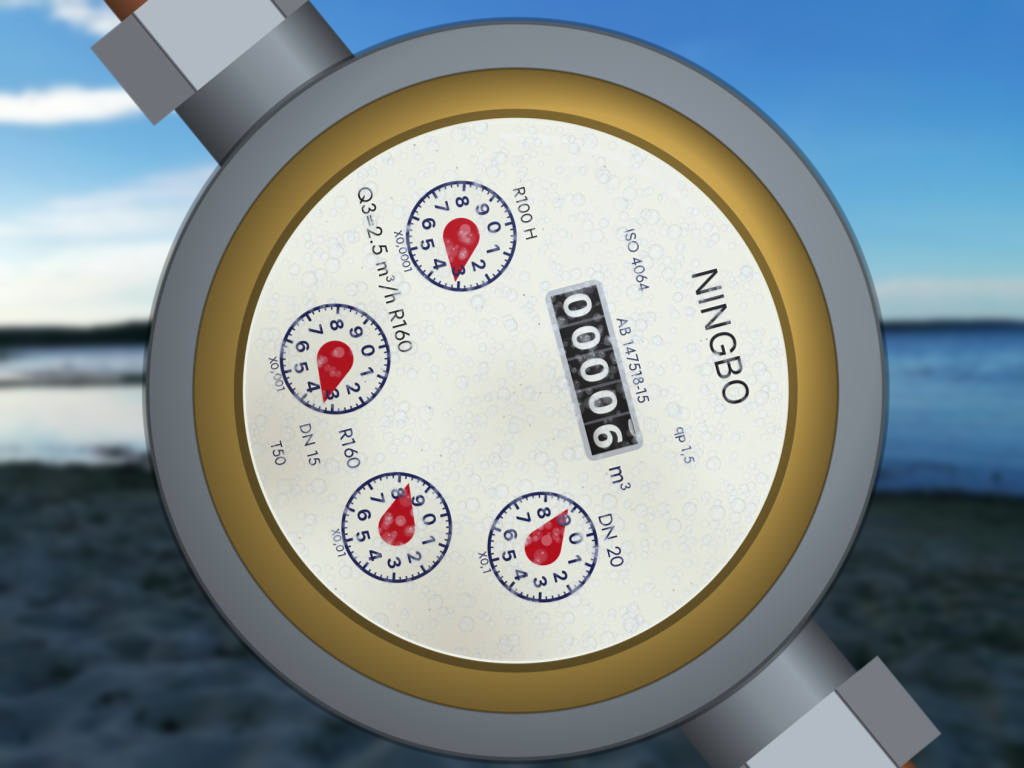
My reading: 5.8833 m³
